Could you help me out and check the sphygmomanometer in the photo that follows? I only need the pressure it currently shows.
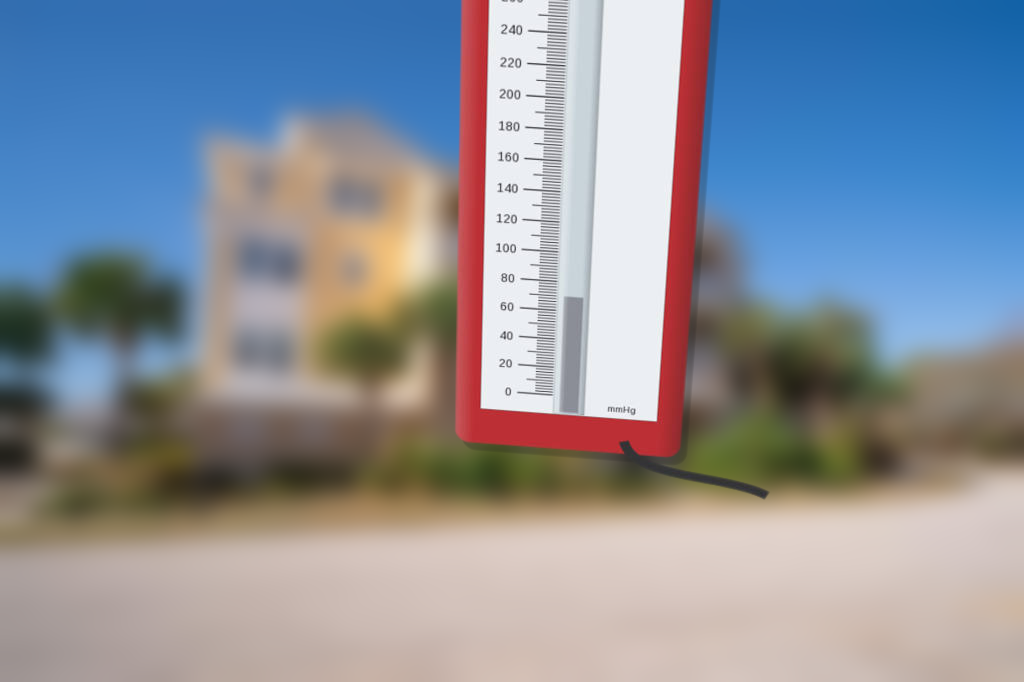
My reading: 70 mmHg
